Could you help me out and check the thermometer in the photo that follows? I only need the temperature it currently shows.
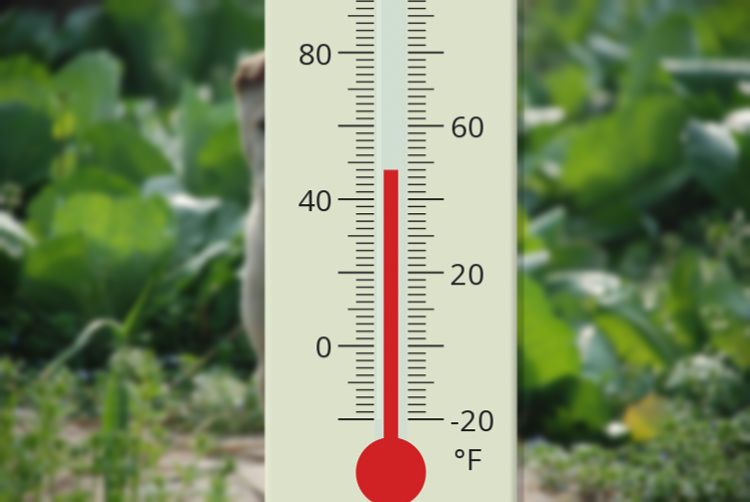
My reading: 48 °F
